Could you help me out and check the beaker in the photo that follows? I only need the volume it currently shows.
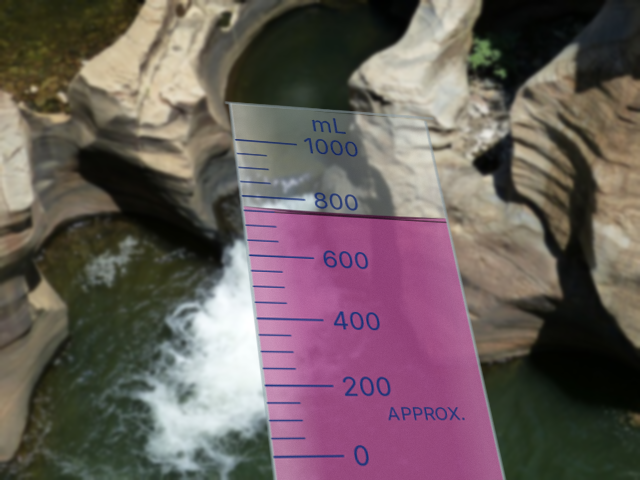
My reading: 750 mL
